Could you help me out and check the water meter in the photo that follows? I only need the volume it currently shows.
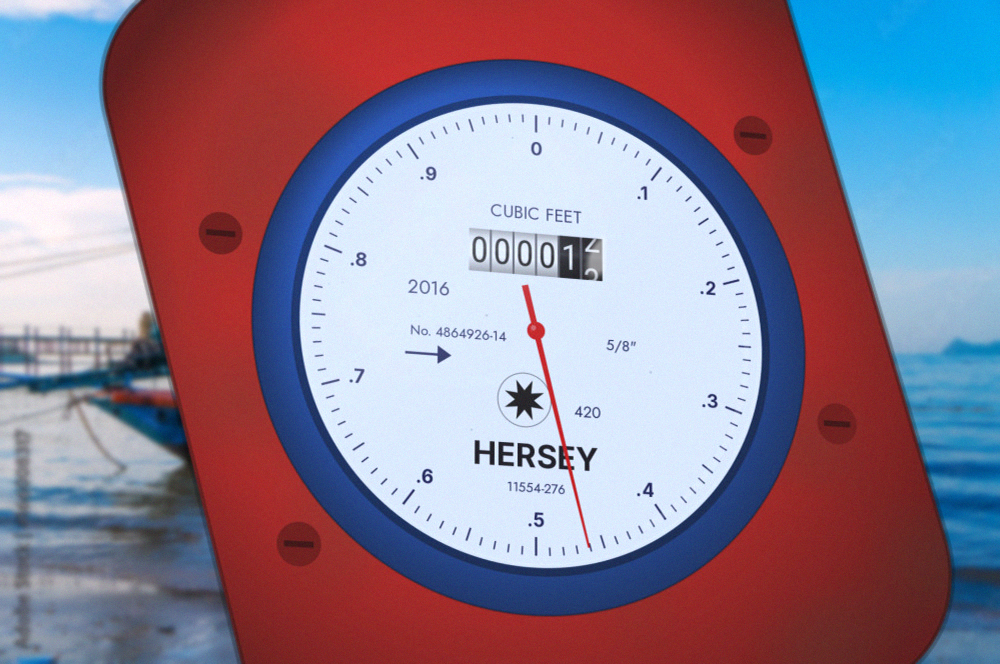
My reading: 12.46 ft³
